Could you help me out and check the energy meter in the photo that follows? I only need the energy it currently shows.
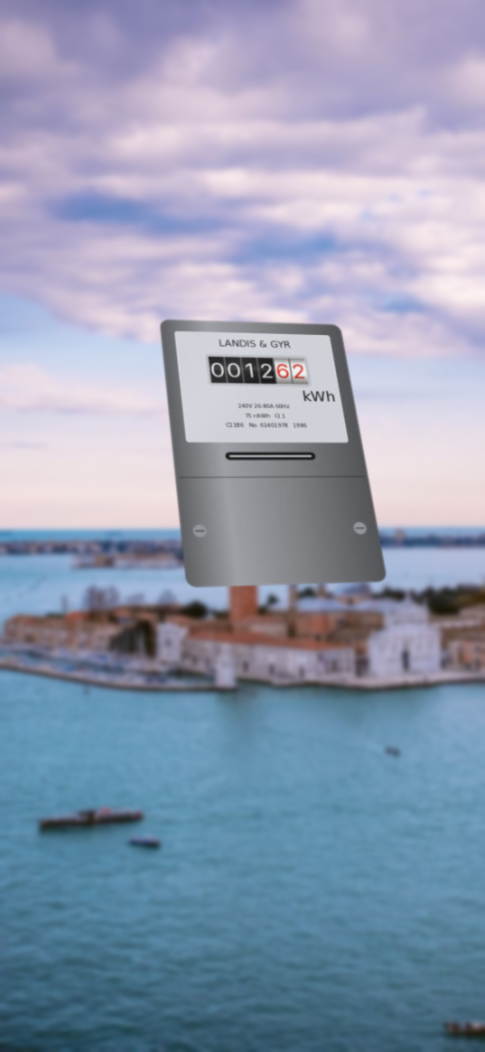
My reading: 12.62 kWh
